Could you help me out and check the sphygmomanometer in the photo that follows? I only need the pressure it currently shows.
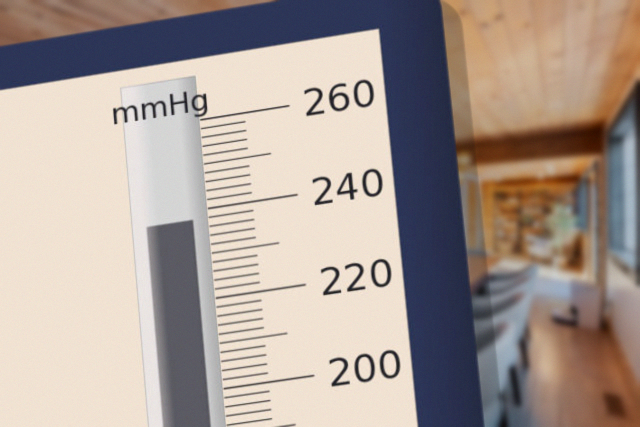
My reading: 238 mmHg
